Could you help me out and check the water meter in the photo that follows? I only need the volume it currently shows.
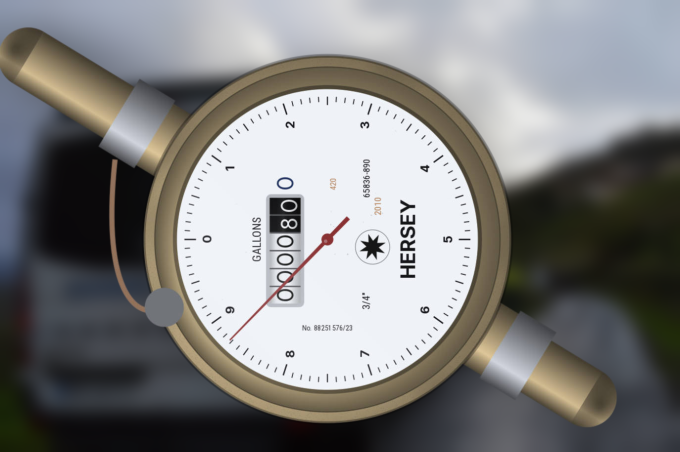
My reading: 798.7 gal
